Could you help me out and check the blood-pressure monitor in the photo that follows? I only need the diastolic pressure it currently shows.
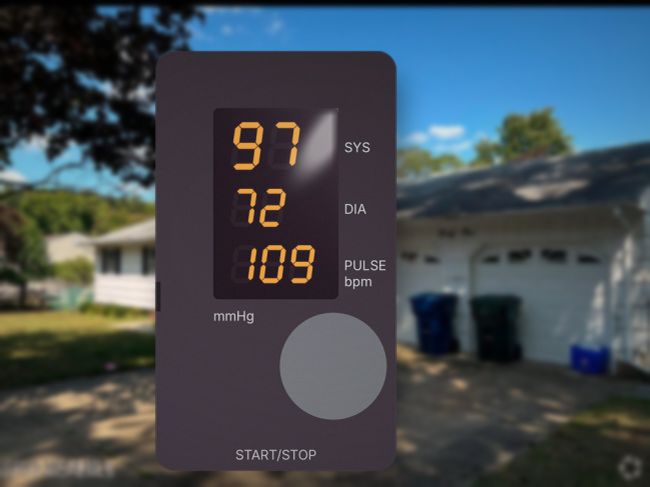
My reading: 72 mmHg
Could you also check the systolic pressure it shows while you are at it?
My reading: 97 mmHg
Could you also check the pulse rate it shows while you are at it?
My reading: 109 bpm
